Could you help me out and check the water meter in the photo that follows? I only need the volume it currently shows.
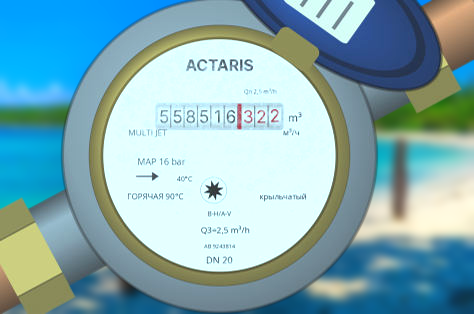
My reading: 558516.322 m³
